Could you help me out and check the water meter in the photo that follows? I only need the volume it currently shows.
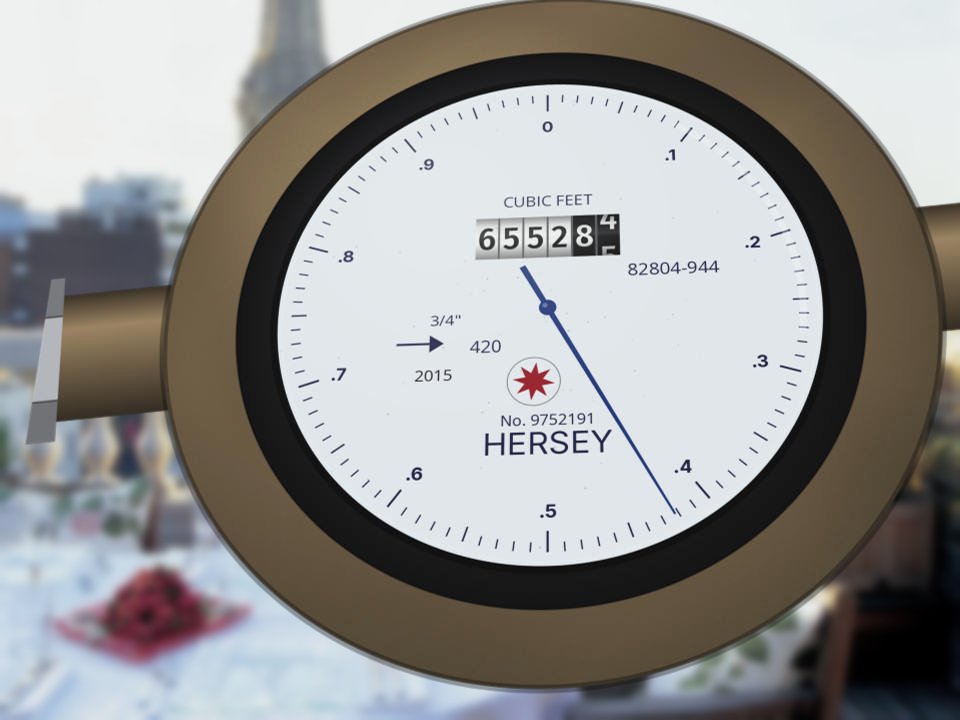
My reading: 655284.42 ft³
